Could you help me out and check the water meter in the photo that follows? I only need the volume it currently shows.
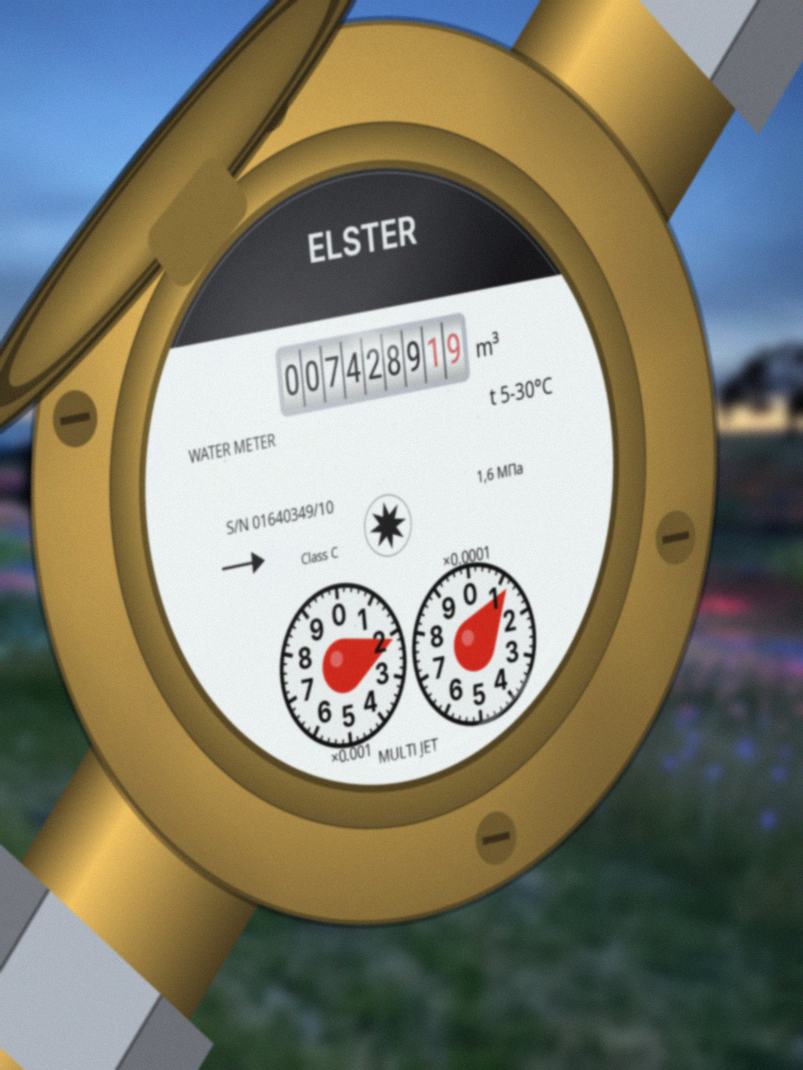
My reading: 74289.1921 m³
